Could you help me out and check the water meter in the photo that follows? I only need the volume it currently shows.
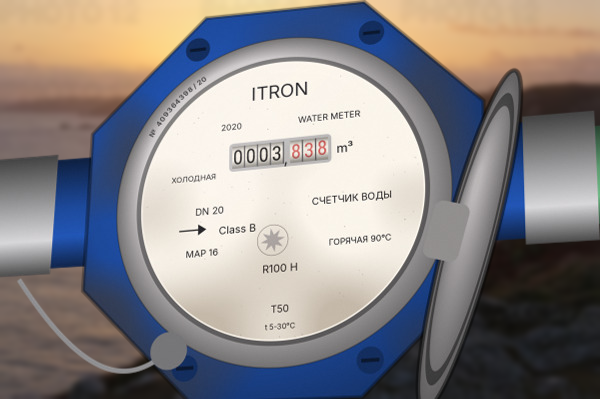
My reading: 3.838 m³
